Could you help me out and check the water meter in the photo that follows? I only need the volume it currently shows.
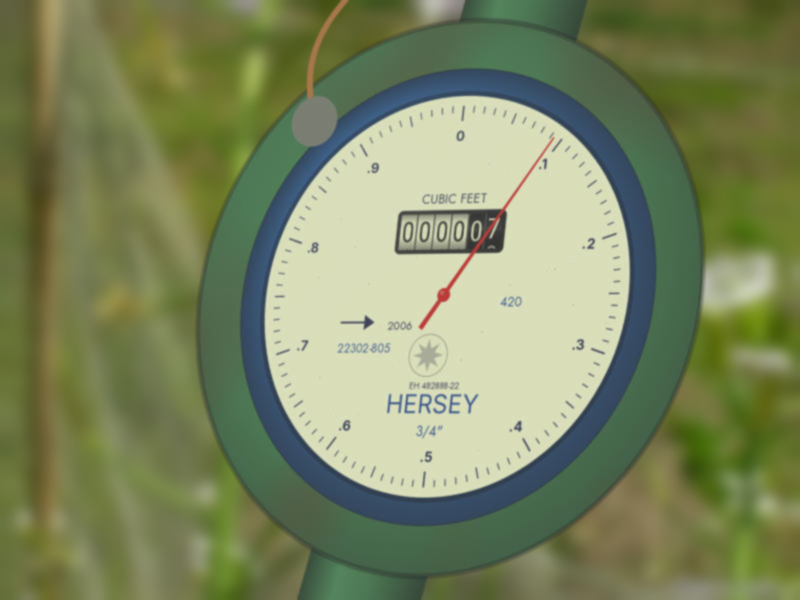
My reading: 7.09 ft³
